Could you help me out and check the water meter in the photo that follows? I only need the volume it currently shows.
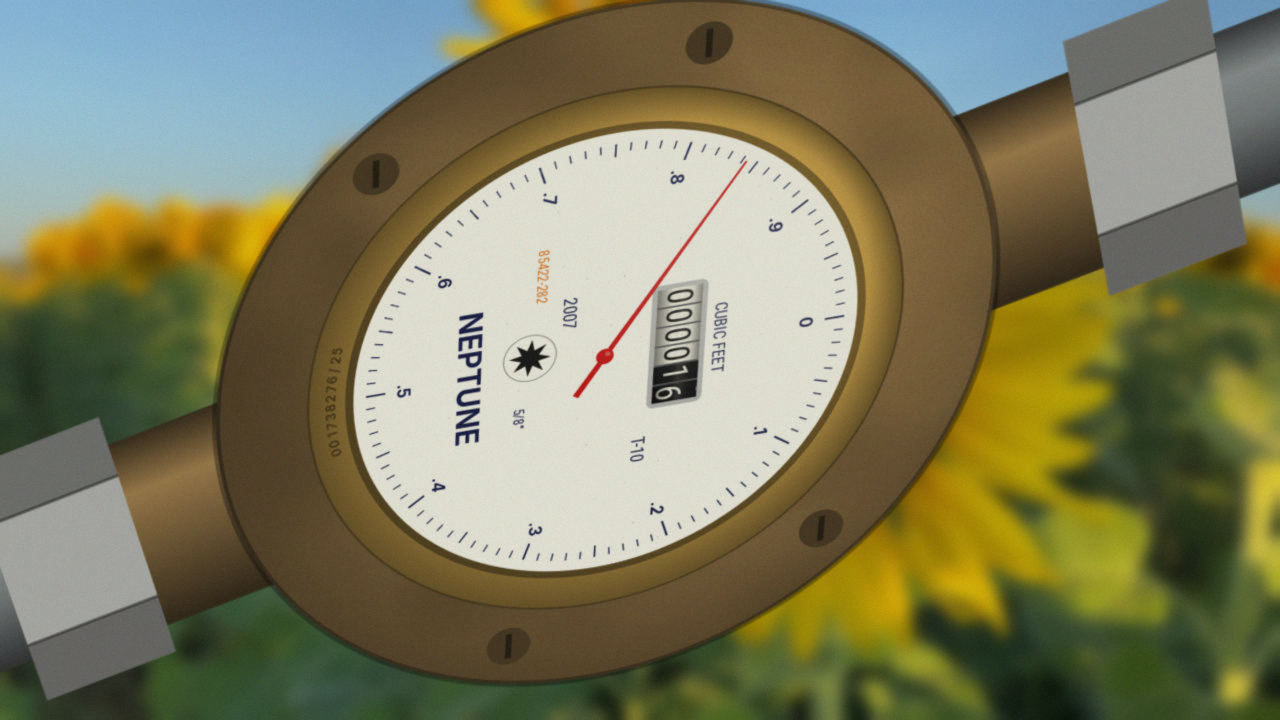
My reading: 15.84 ft³
